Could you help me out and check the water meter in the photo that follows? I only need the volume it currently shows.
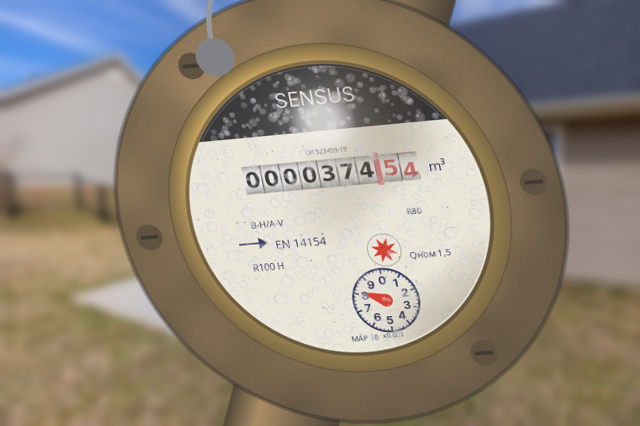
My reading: 374.538 m³
